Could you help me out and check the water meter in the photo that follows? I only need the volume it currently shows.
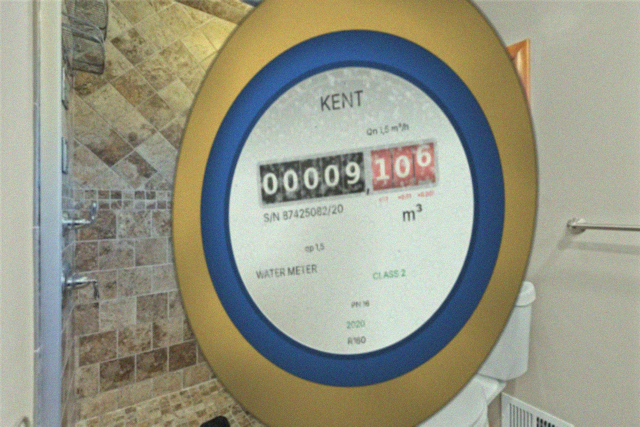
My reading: 9.106 m³
